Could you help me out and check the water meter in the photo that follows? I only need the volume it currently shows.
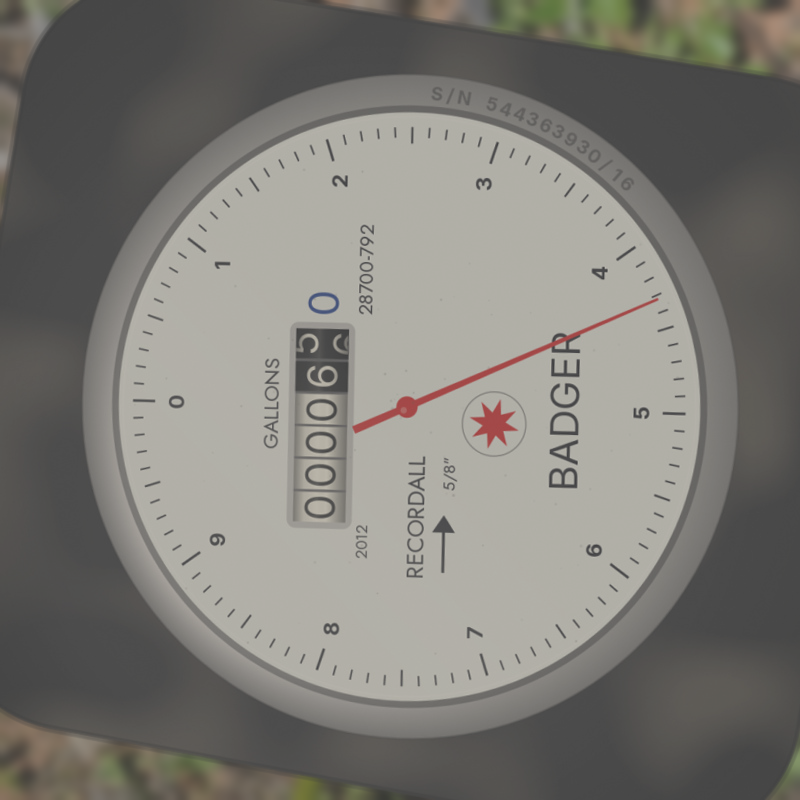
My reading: 654.3 gal
